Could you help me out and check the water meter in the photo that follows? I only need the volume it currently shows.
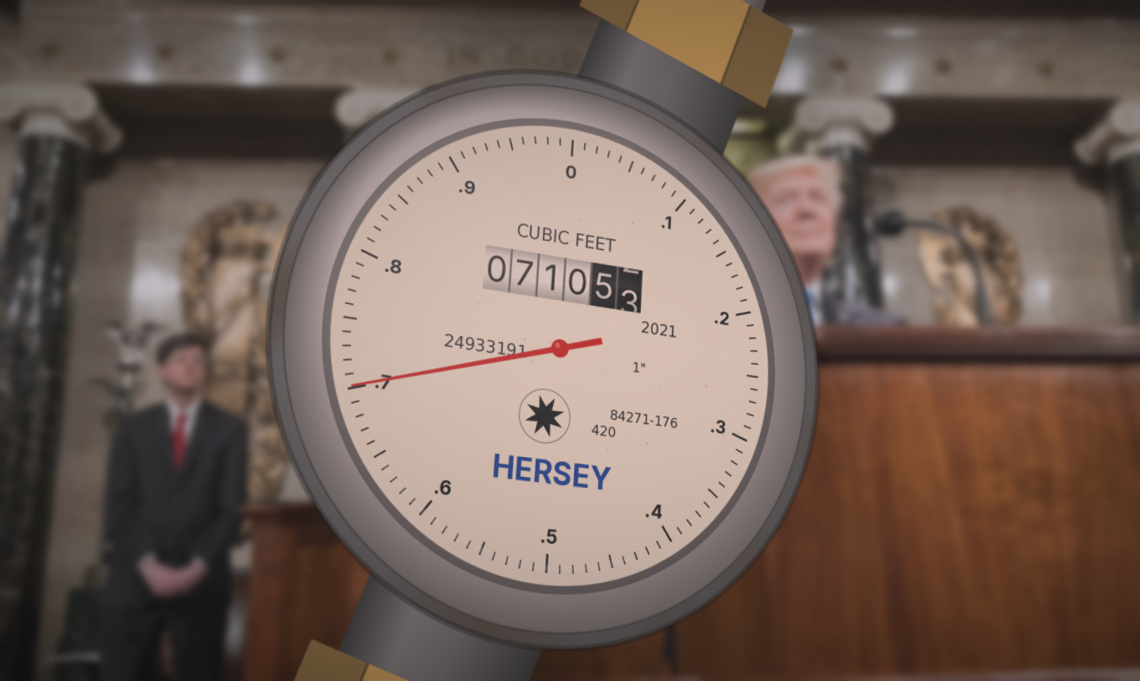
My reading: 71052.70 ft³
